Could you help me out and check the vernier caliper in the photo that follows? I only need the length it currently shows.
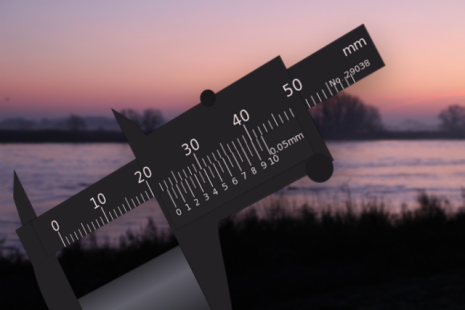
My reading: 22.8 mm
